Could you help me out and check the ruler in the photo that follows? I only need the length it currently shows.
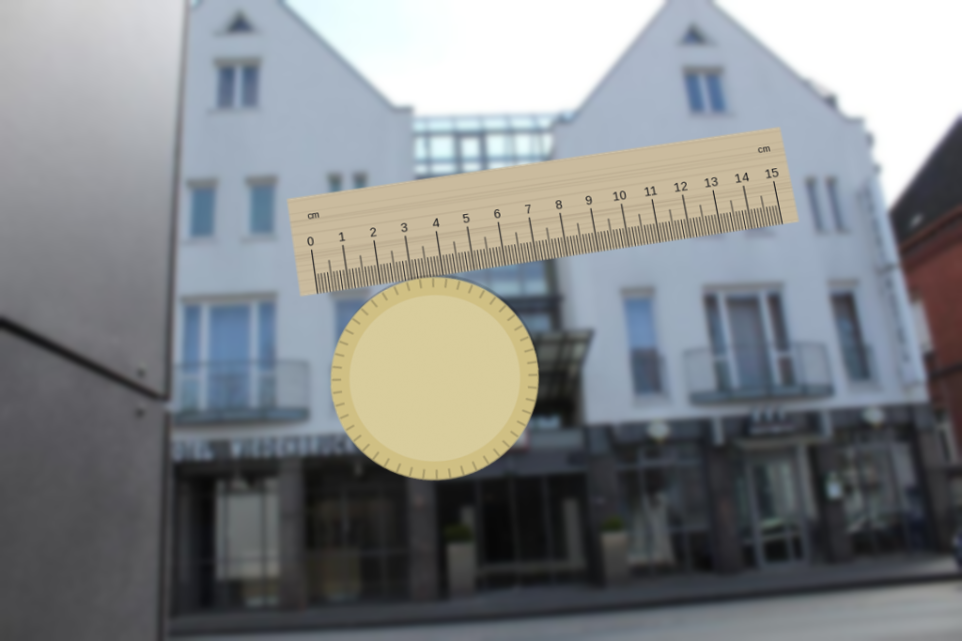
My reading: 6.5 cm
